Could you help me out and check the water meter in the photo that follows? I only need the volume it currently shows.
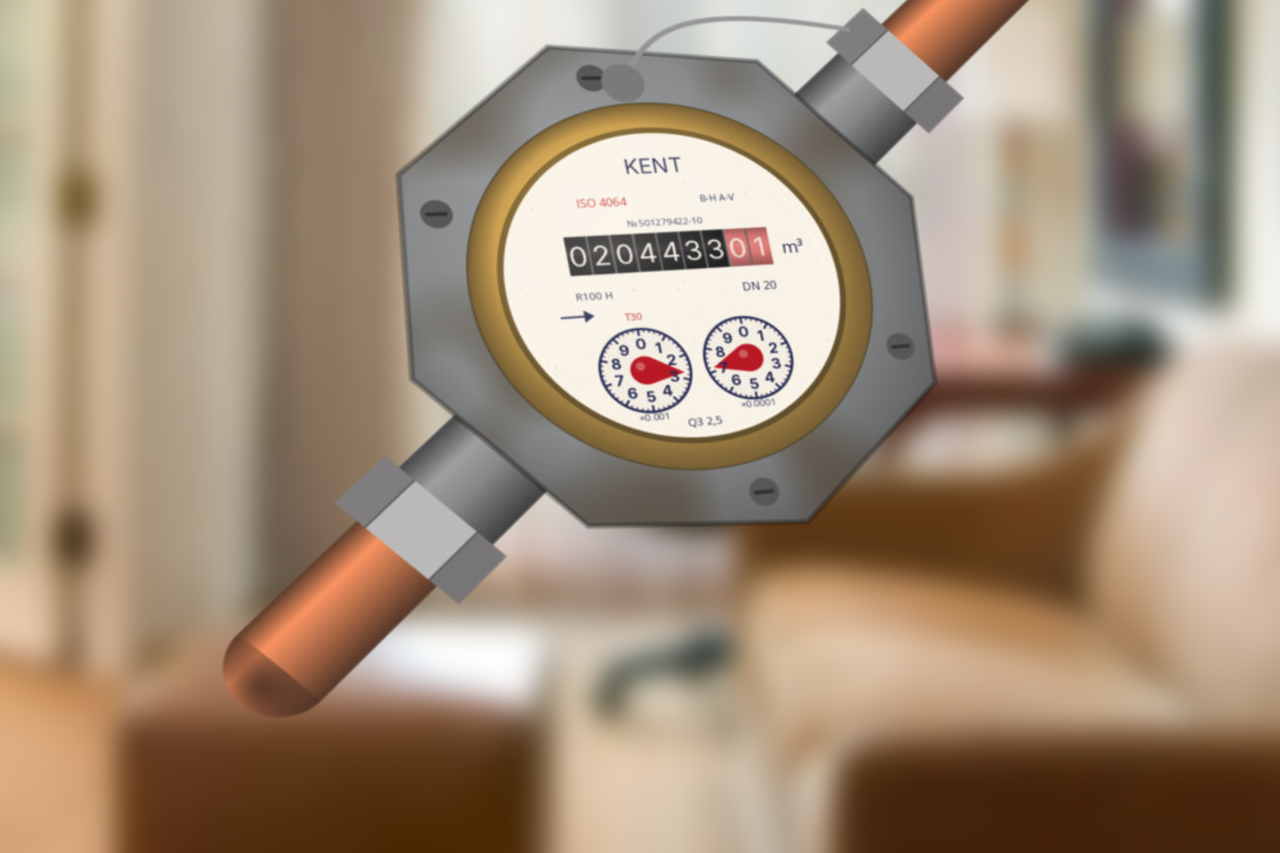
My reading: 204433.0127 m³
